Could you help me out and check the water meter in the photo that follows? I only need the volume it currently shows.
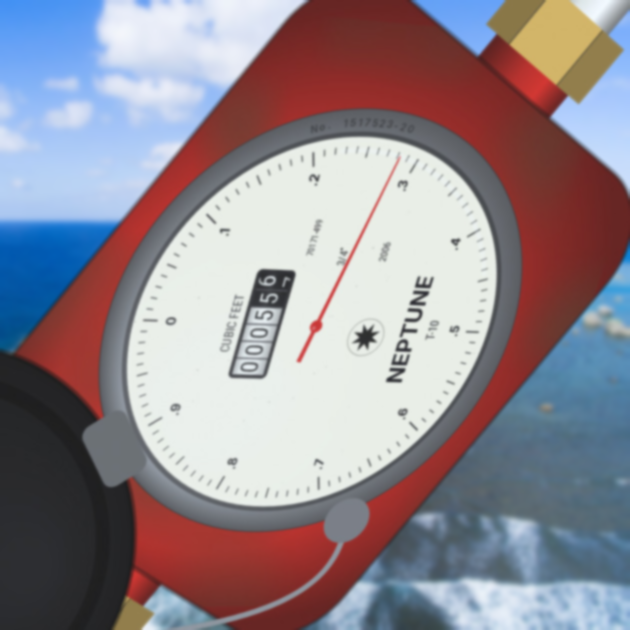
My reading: 556.28 ft³
